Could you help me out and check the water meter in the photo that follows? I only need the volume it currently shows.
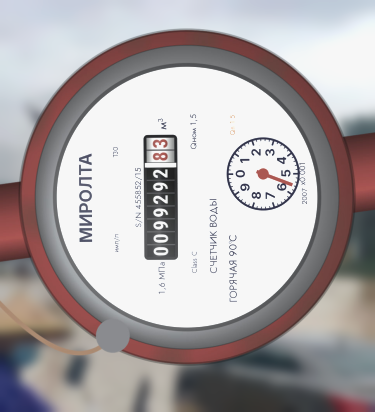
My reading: 99292.835 m³
